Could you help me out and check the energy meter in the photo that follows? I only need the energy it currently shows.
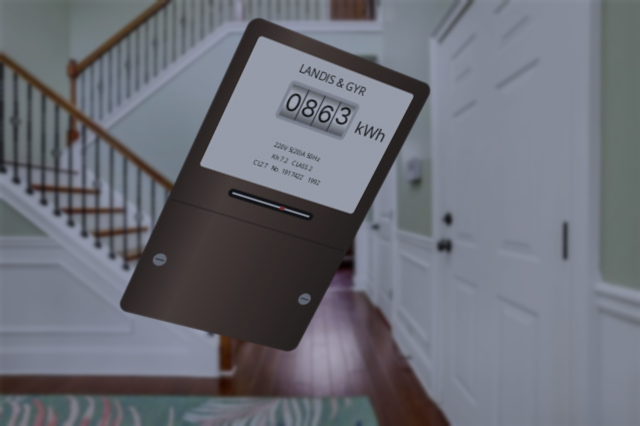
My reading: 863 kWh
